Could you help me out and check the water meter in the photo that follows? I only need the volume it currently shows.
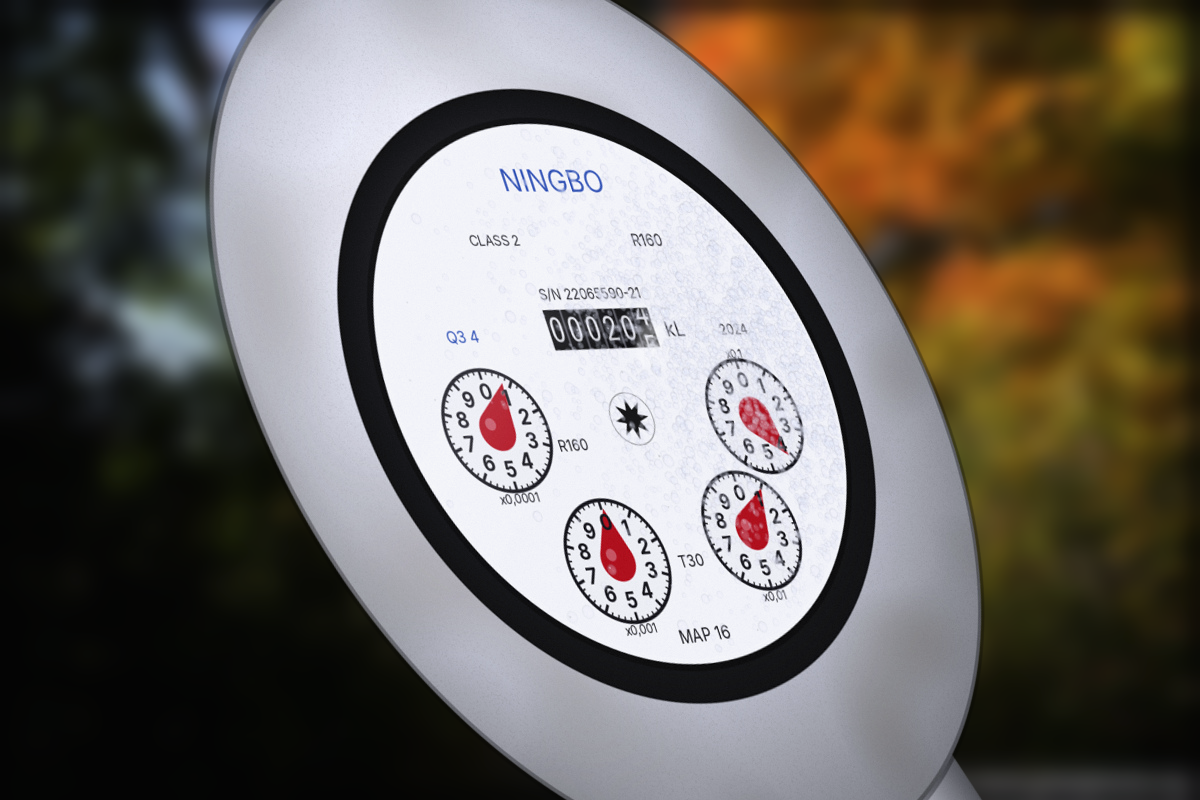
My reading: 204.4100 kL
